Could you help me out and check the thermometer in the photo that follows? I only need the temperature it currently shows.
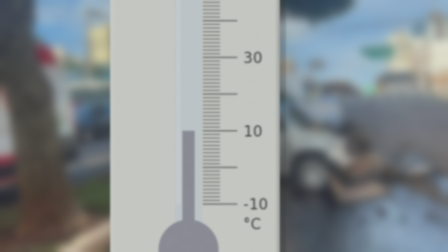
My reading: 10 °C
